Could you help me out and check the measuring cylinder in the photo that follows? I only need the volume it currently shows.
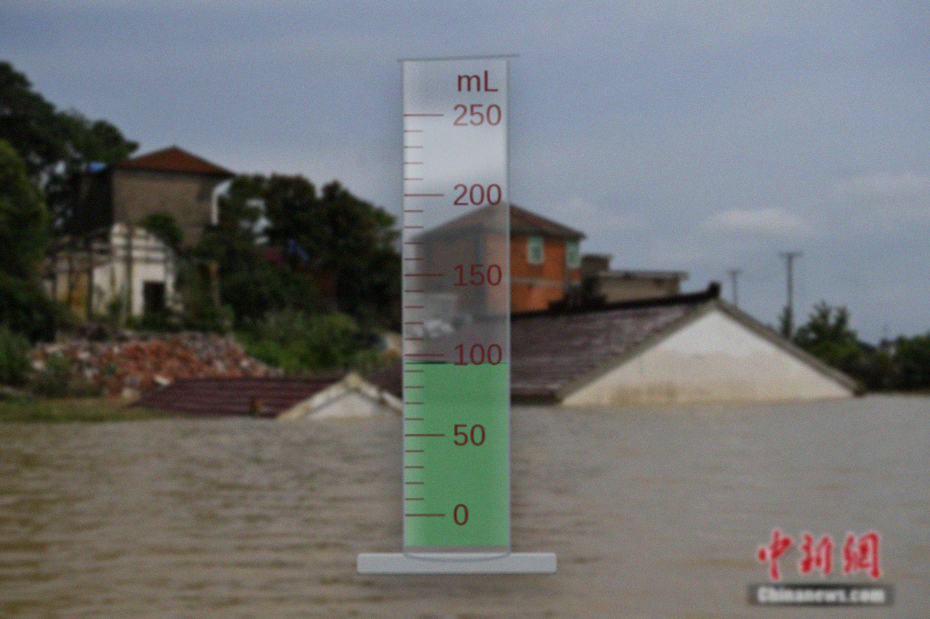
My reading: 95 mL
